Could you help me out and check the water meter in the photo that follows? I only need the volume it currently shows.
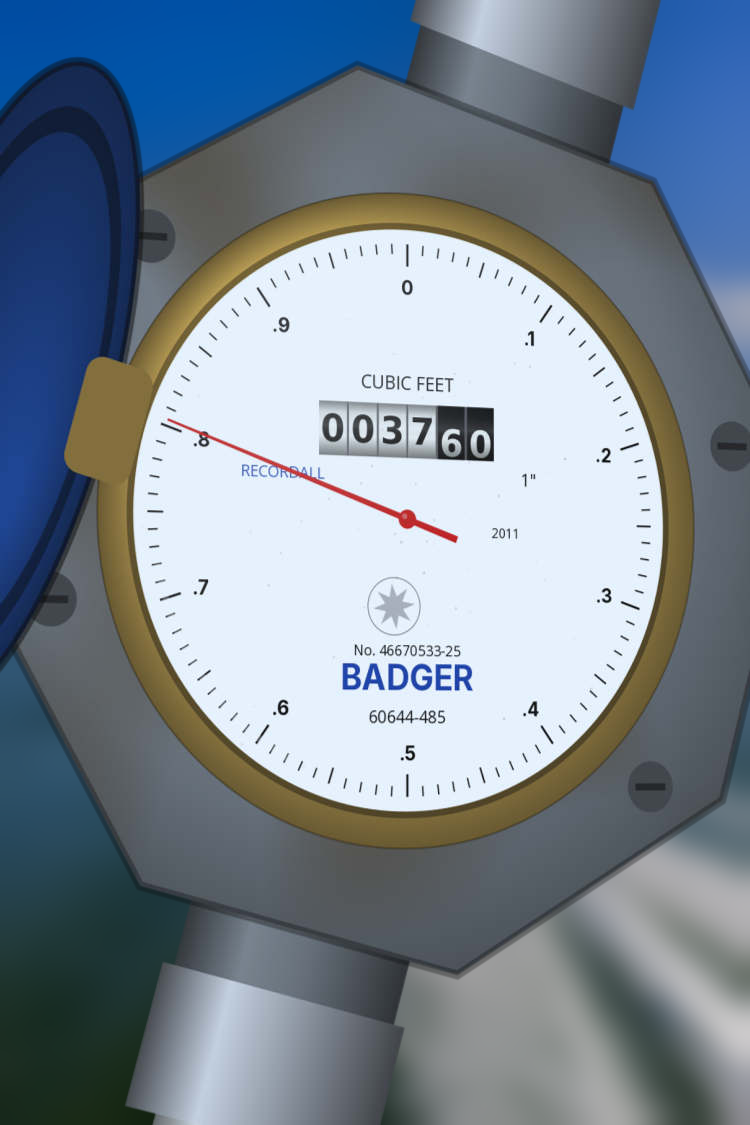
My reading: 3759.80 ft³
